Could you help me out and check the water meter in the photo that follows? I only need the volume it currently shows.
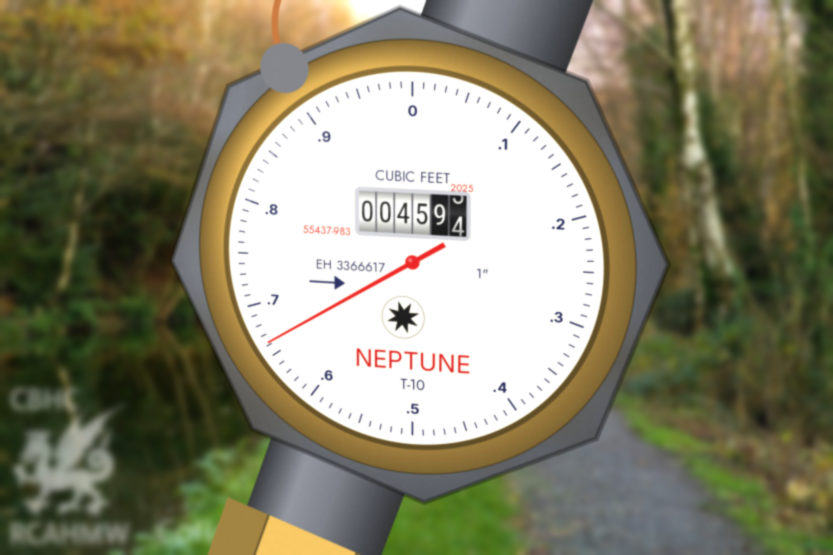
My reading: 4593.66 ft³
